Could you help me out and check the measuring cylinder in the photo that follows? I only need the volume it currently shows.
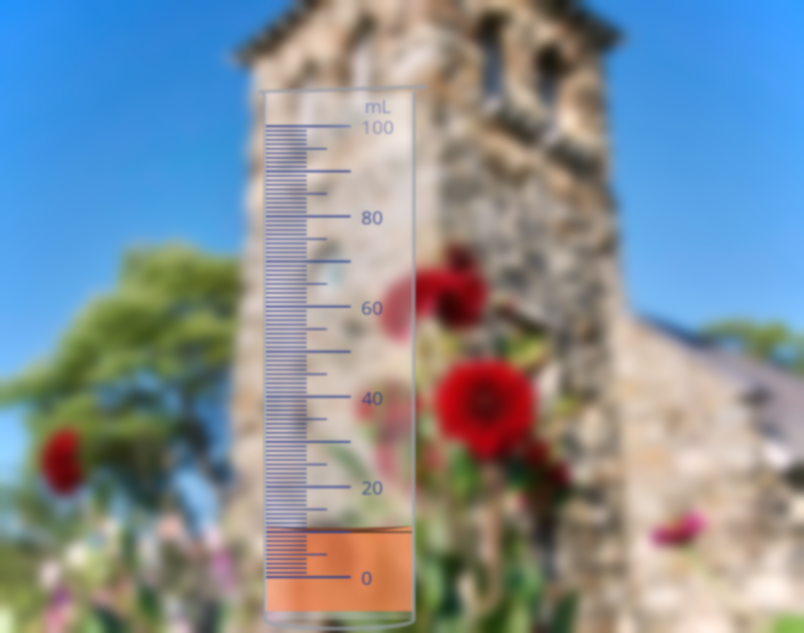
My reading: 10 mL
